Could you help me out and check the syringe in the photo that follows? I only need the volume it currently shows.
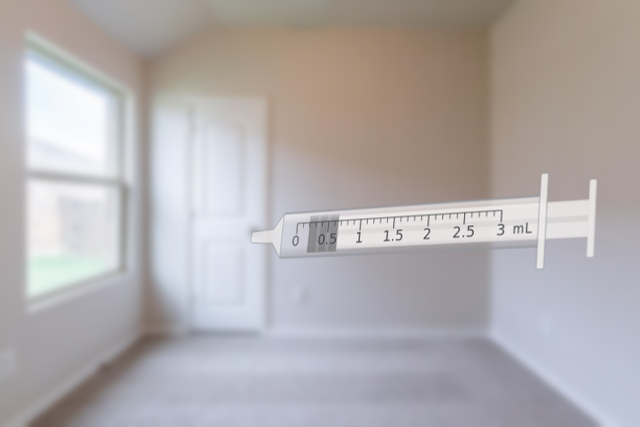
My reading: 0.2 mL
